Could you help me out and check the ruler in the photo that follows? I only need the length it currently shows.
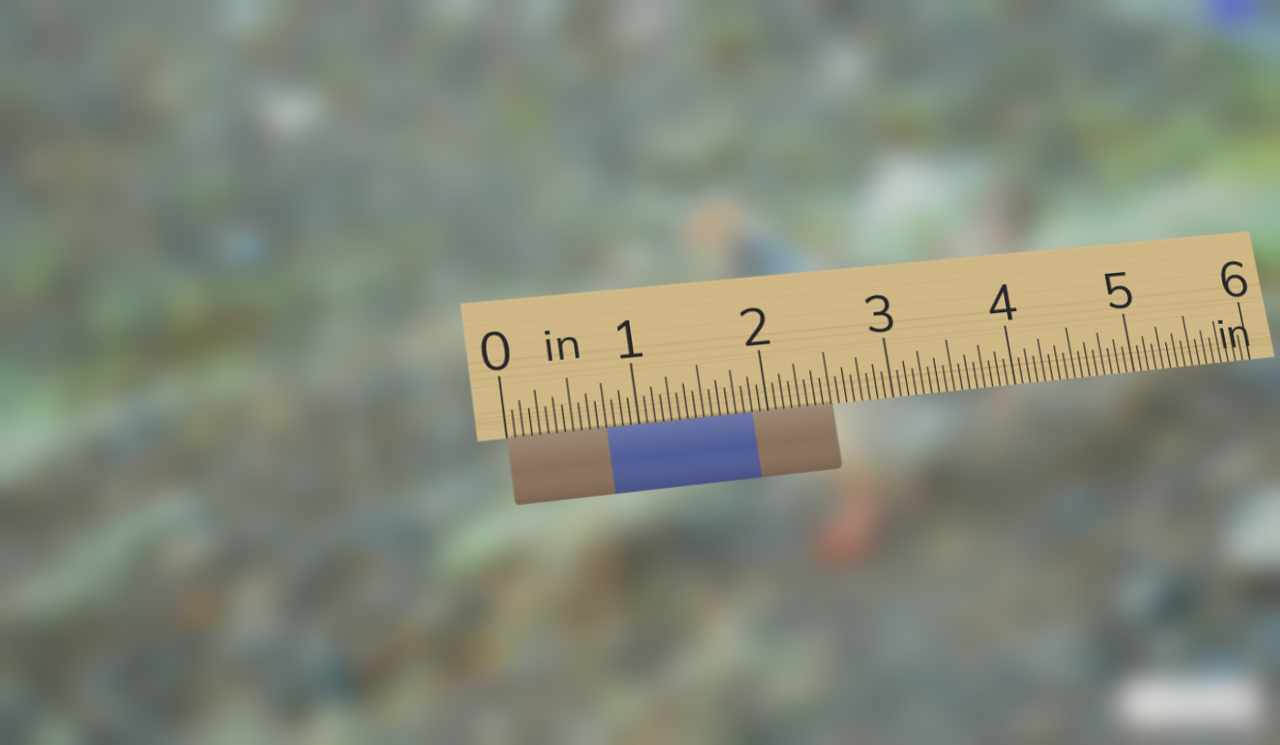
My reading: 2.5 in
